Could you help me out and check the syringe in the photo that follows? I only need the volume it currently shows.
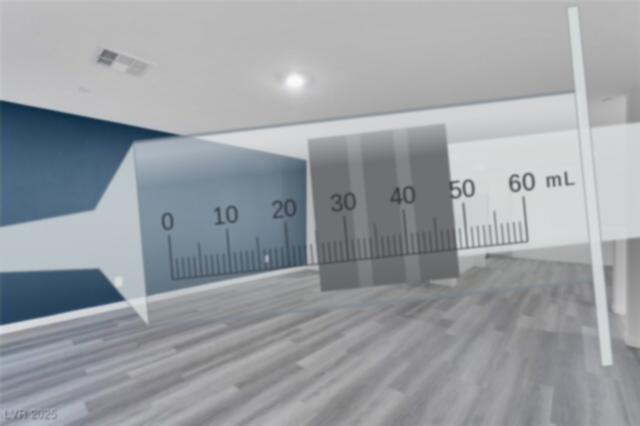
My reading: 25 mL
